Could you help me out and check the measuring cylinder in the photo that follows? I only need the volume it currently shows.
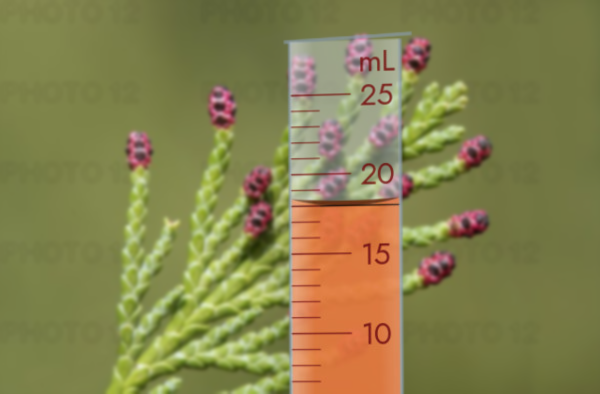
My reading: 18 mL
